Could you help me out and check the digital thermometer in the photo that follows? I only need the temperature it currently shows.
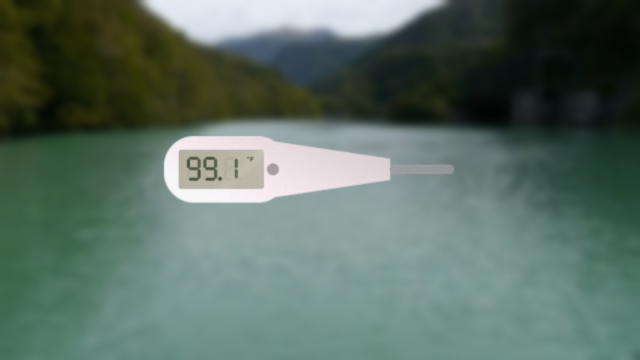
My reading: 99.1 °F
